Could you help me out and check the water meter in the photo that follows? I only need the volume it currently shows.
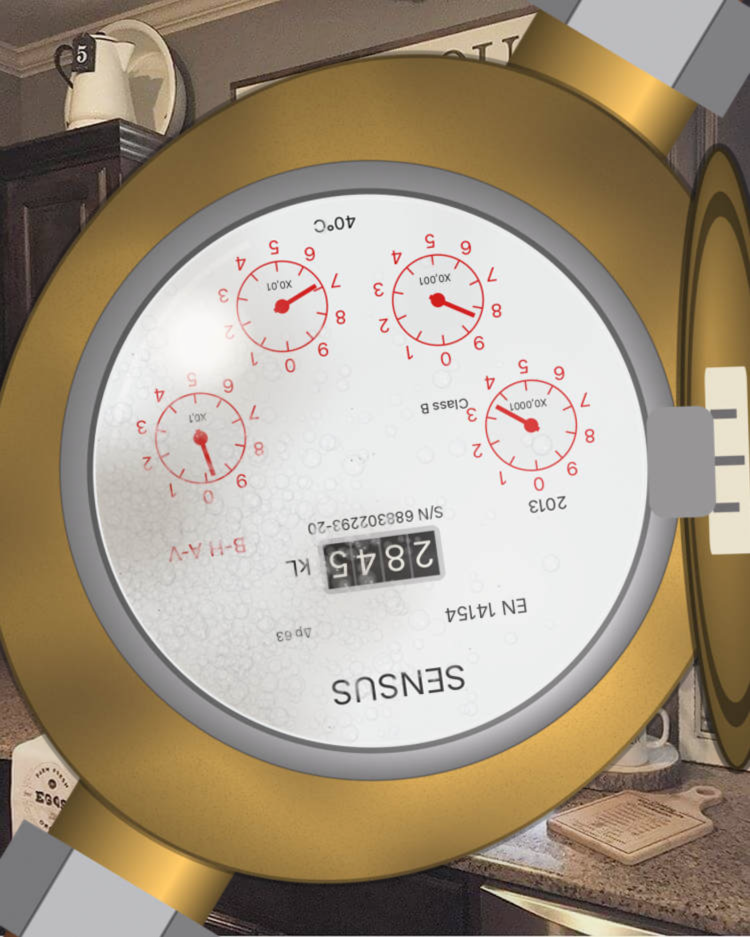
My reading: 2844.9683 kL
